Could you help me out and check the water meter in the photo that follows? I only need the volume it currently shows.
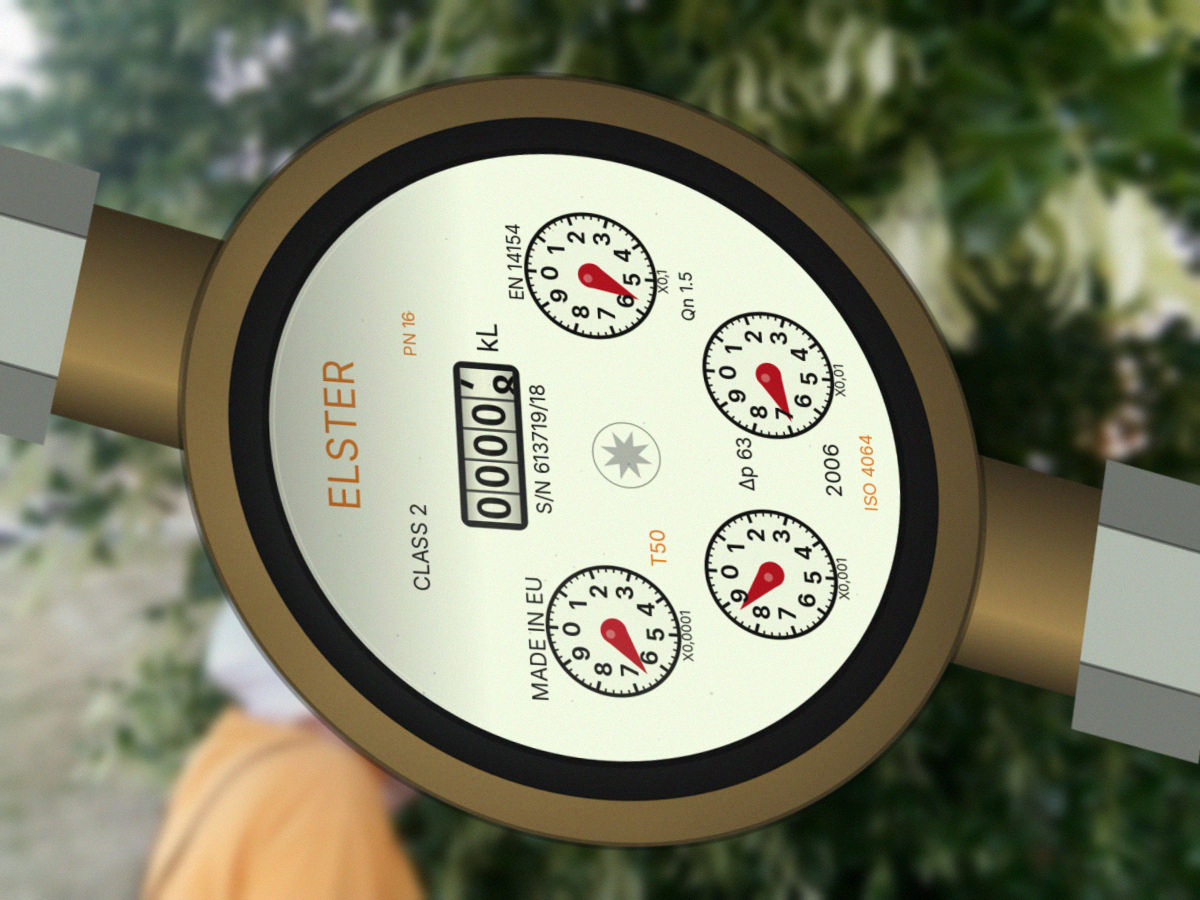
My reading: 7.5686 kL
